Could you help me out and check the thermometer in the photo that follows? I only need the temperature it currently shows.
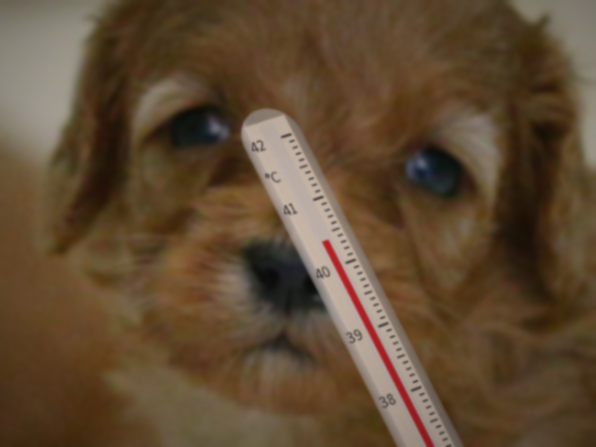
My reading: 40.4 °C
